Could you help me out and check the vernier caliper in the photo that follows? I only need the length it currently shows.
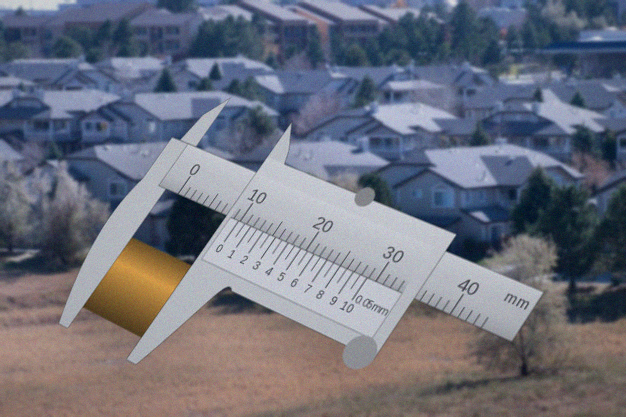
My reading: 9.8 mm
